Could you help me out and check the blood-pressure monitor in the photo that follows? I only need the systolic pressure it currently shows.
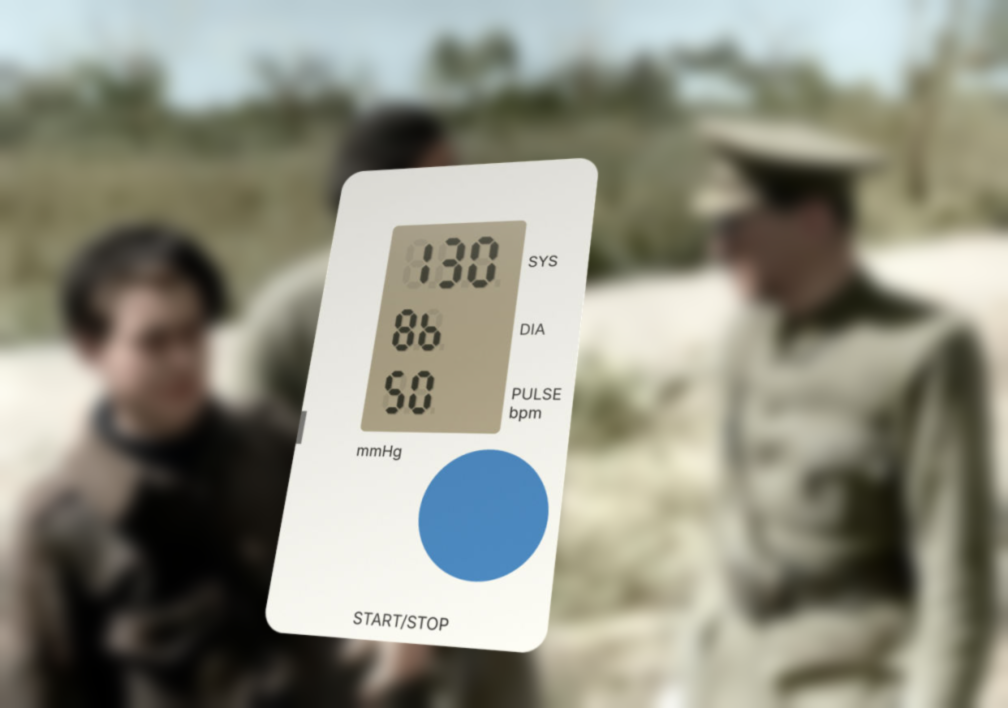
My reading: 130 mmHg
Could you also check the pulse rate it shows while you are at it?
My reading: 50 bpm
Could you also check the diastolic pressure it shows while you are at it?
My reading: 86 mmHg
